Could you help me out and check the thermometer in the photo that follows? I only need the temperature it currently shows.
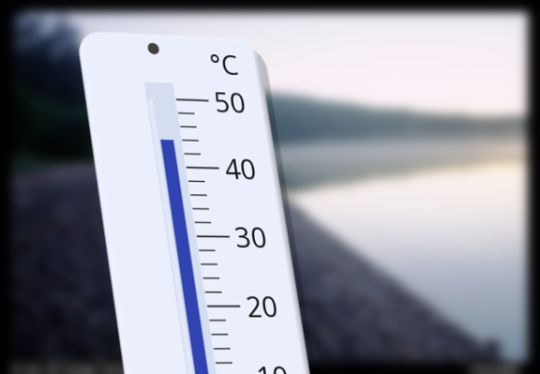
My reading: 44 °C
